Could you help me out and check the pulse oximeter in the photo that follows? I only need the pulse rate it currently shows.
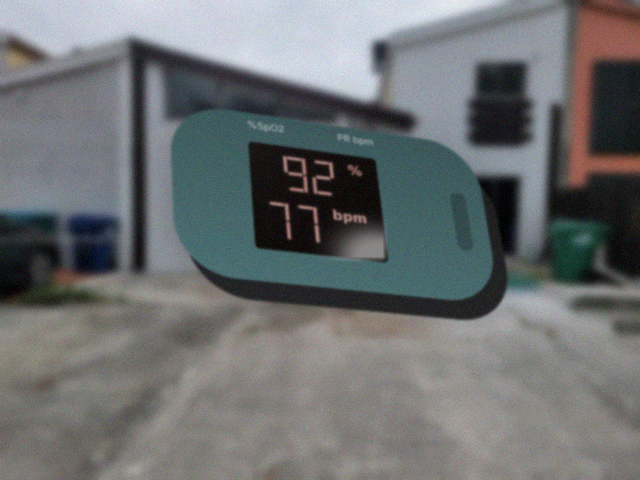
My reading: 77 bpm
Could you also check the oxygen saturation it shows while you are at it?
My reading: 92 %
